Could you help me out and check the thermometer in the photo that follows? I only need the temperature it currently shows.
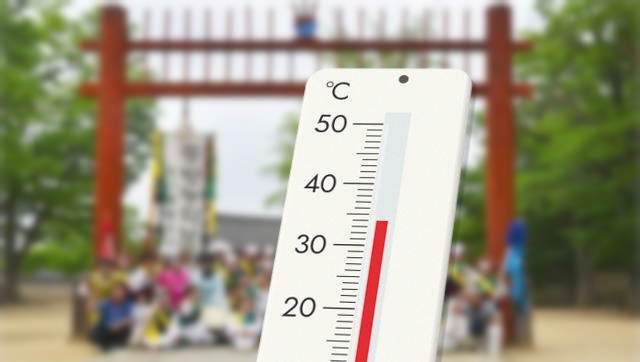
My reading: 34 °C
